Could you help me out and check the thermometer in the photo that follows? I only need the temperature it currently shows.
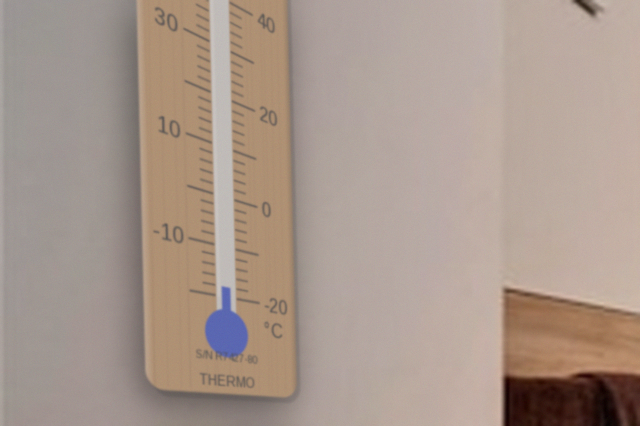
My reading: -18 °C
